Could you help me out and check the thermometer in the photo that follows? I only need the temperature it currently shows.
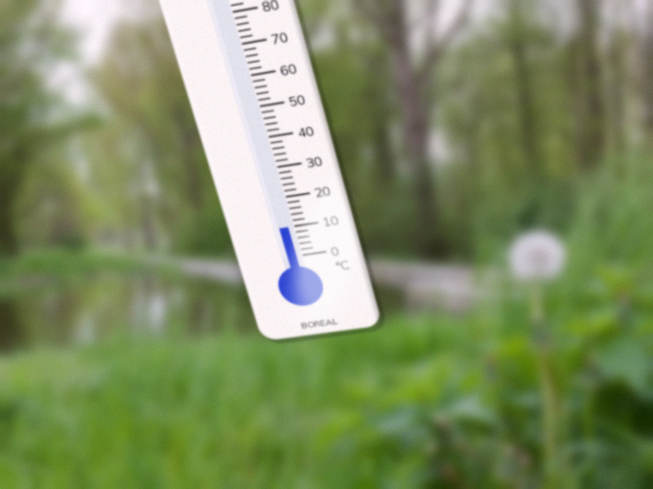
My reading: 10 °C
